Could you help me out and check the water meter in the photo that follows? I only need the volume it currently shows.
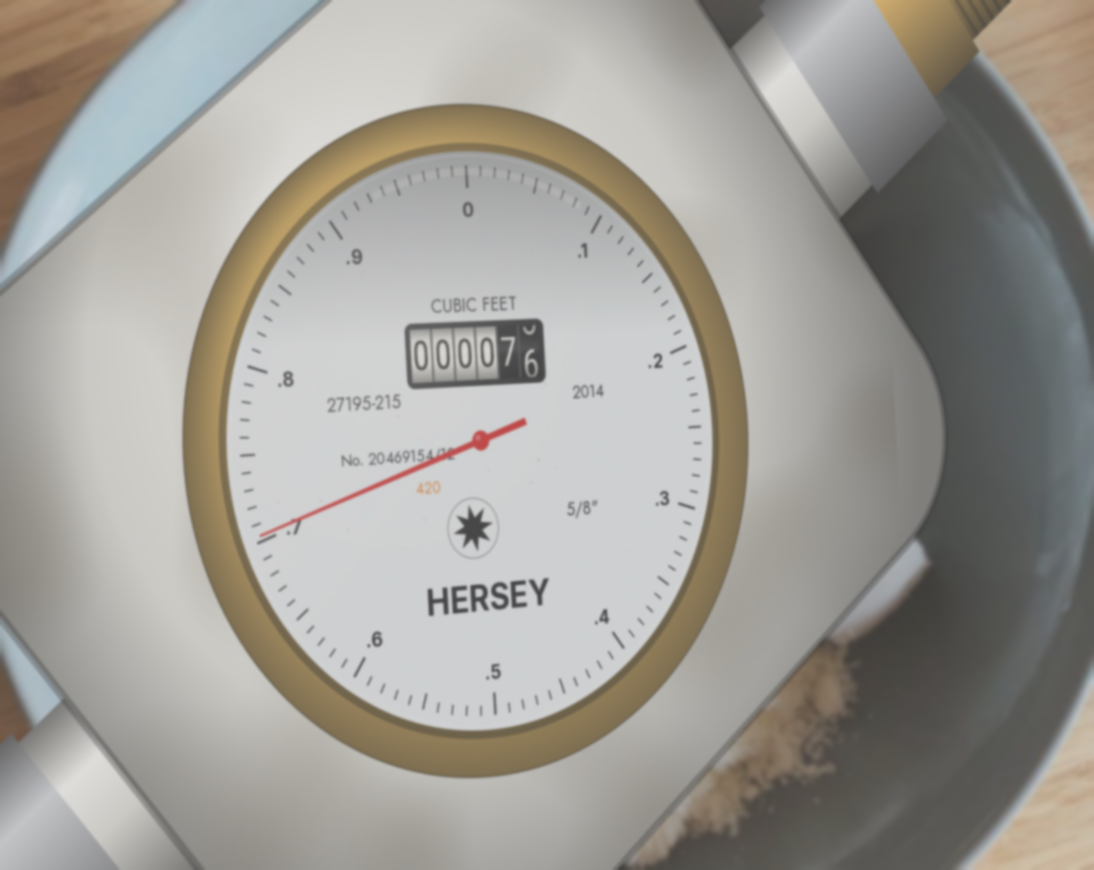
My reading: 75.70 ft³
